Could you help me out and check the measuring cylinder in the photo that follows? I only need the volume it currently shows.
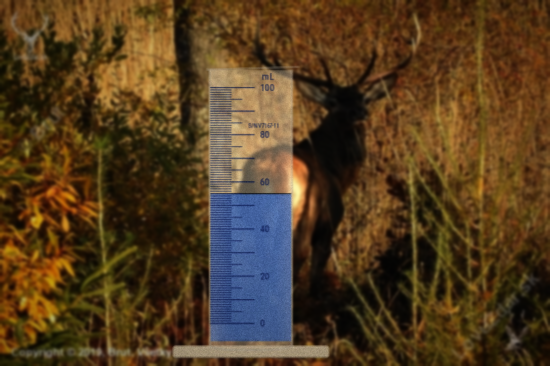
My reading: 55 mL
